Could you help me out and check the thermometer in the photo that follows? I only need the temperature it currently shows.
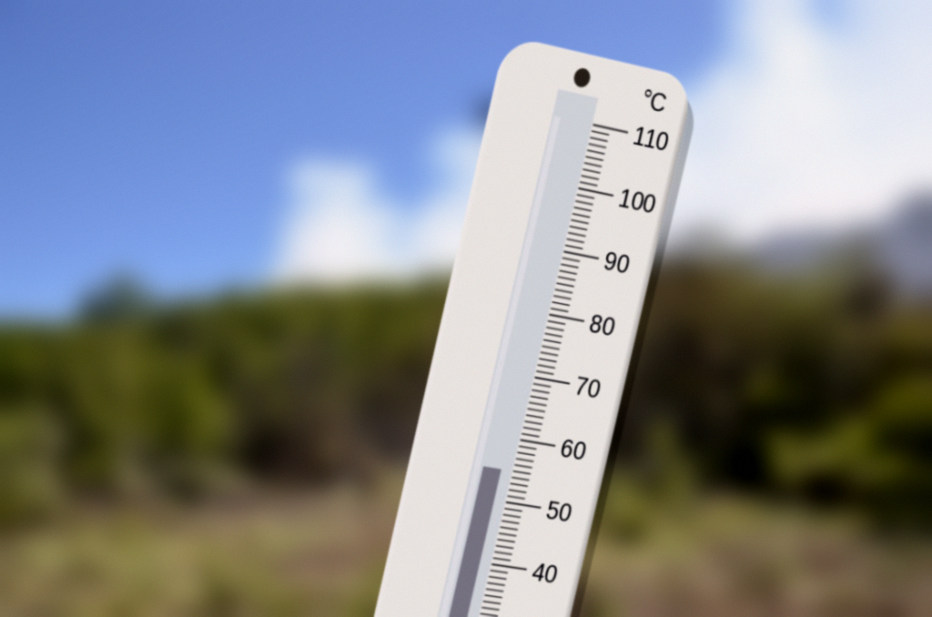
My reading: 55 °C
